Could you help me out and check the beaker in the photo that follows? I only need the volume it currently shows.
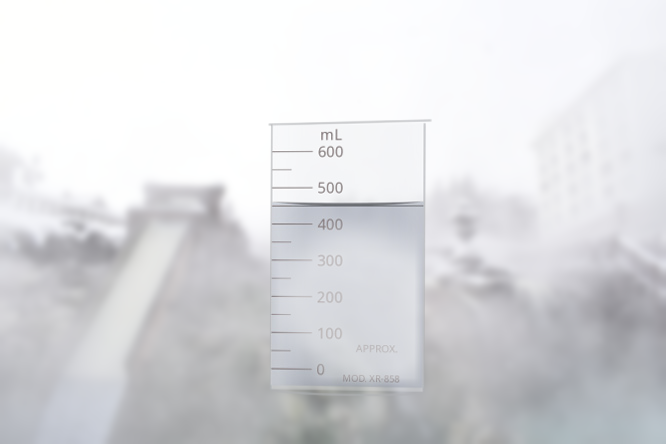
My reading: 450 mL
